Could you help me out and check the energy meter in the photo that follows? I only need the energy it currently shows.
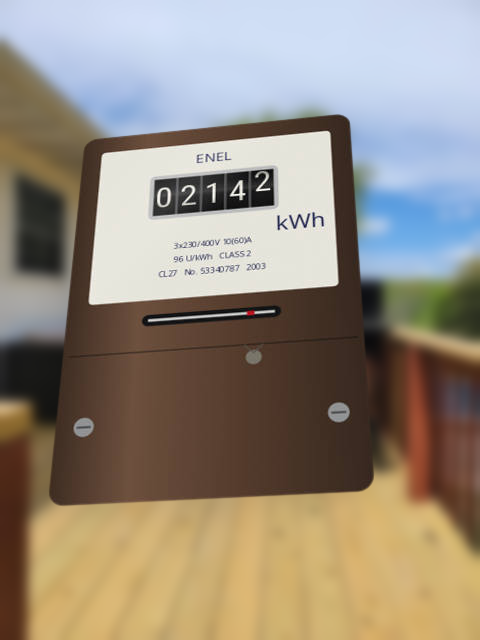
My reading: 2142 kWh
